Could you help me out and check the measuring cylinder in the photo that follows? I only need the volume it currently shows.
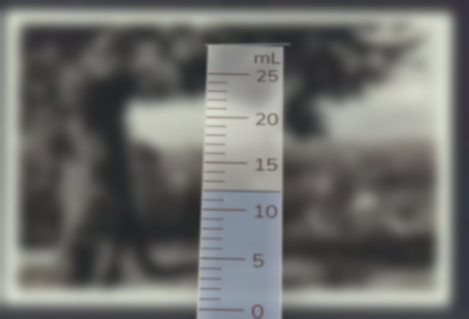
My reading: 12 mL
